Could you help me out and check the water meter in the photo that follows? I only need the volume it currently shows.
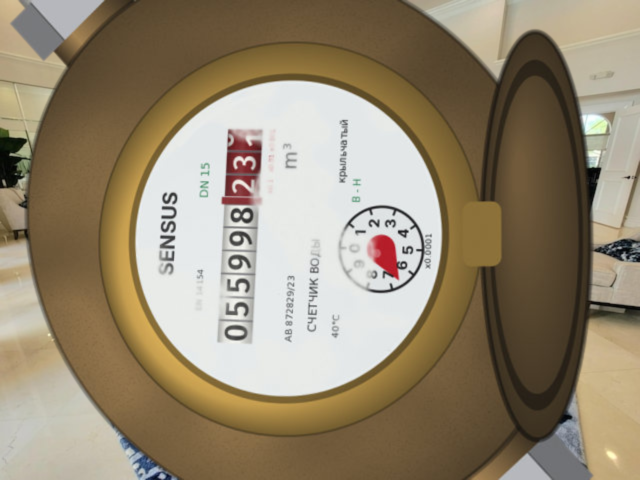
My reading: 55998.2306 m³
